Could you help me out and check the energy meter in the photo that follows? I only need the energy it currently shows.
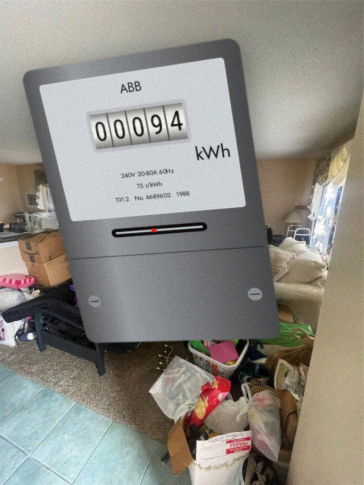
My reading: 94 kWh
